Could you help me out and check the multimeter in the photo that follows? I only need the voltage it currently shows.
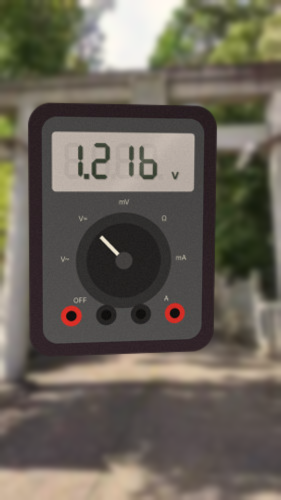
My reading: 1.216 V
